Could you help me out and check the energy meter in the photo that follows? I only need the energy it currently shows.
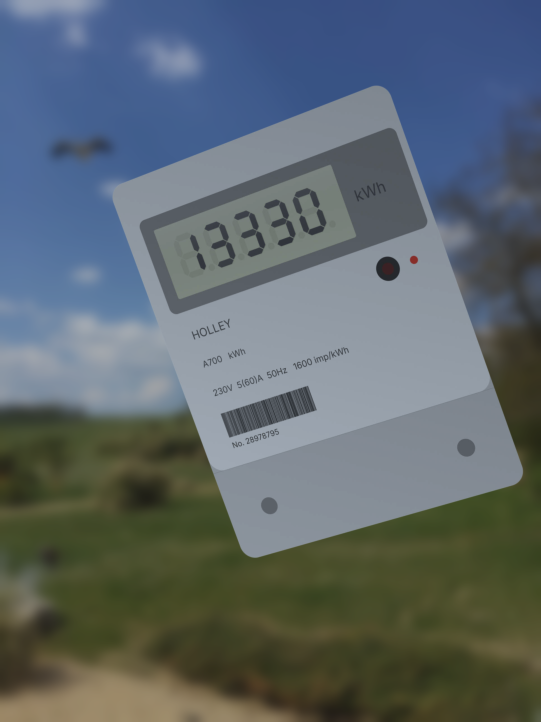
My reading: 13330 kWh
